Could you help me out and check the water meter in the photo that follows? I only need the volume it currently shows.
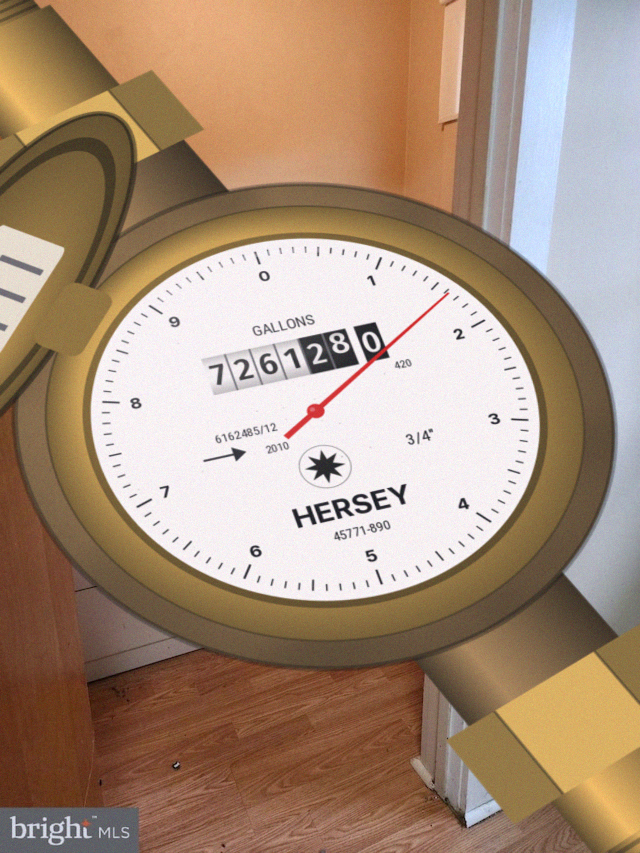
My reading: 7261281.6 gal
